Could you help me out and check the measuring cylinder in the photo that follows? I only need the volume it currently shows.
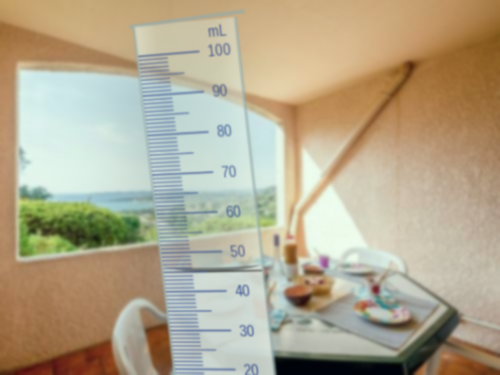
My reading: 45 mL
